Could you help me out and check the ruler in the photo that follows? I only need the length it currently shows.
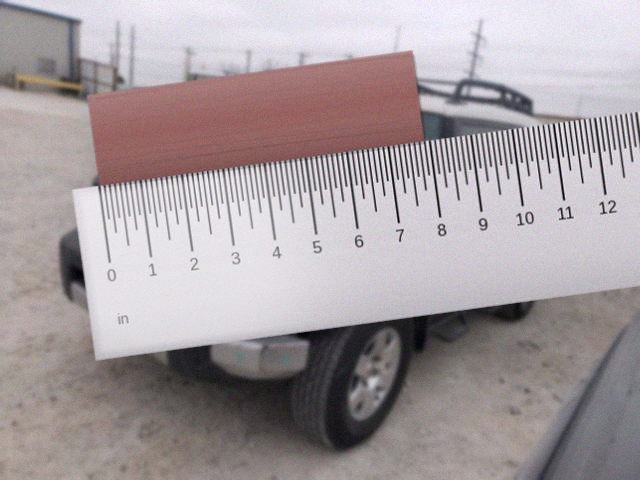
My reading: 7.875 in
